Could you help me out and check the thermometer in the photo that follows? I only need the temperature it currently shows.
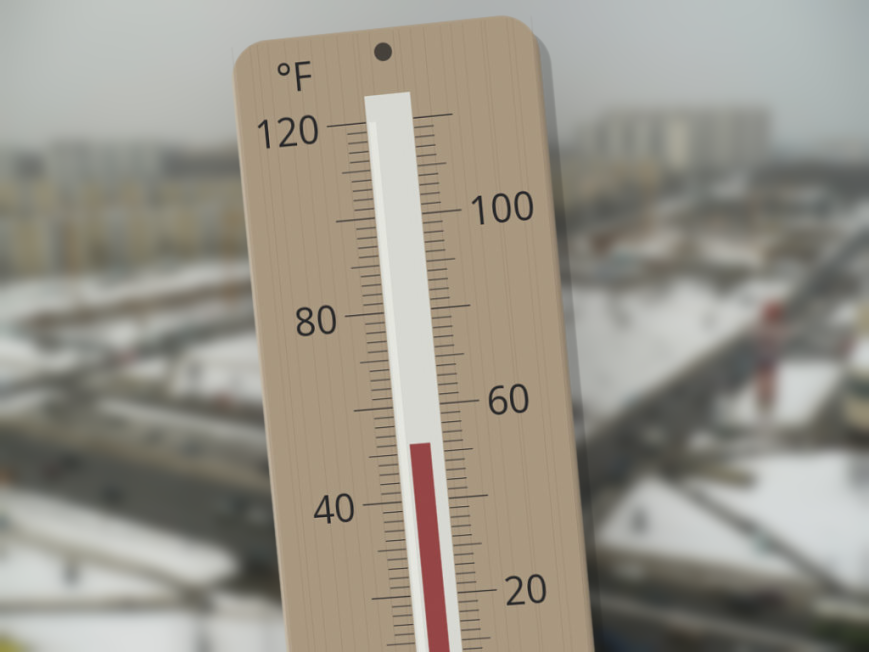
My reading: 52 °F
